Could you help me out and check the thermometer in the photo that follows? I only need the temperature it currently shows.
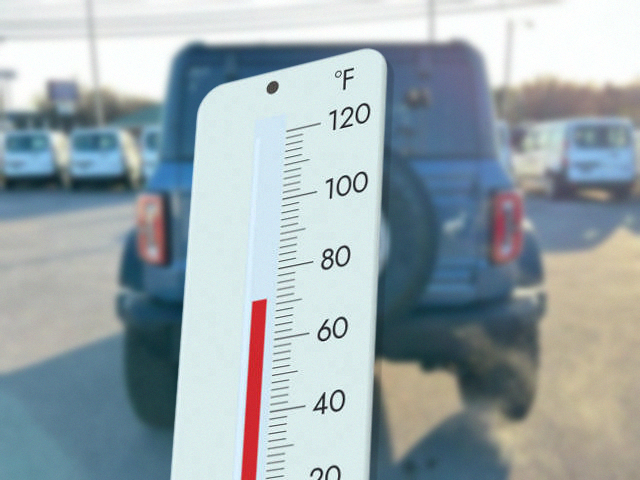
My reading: 72 °F
